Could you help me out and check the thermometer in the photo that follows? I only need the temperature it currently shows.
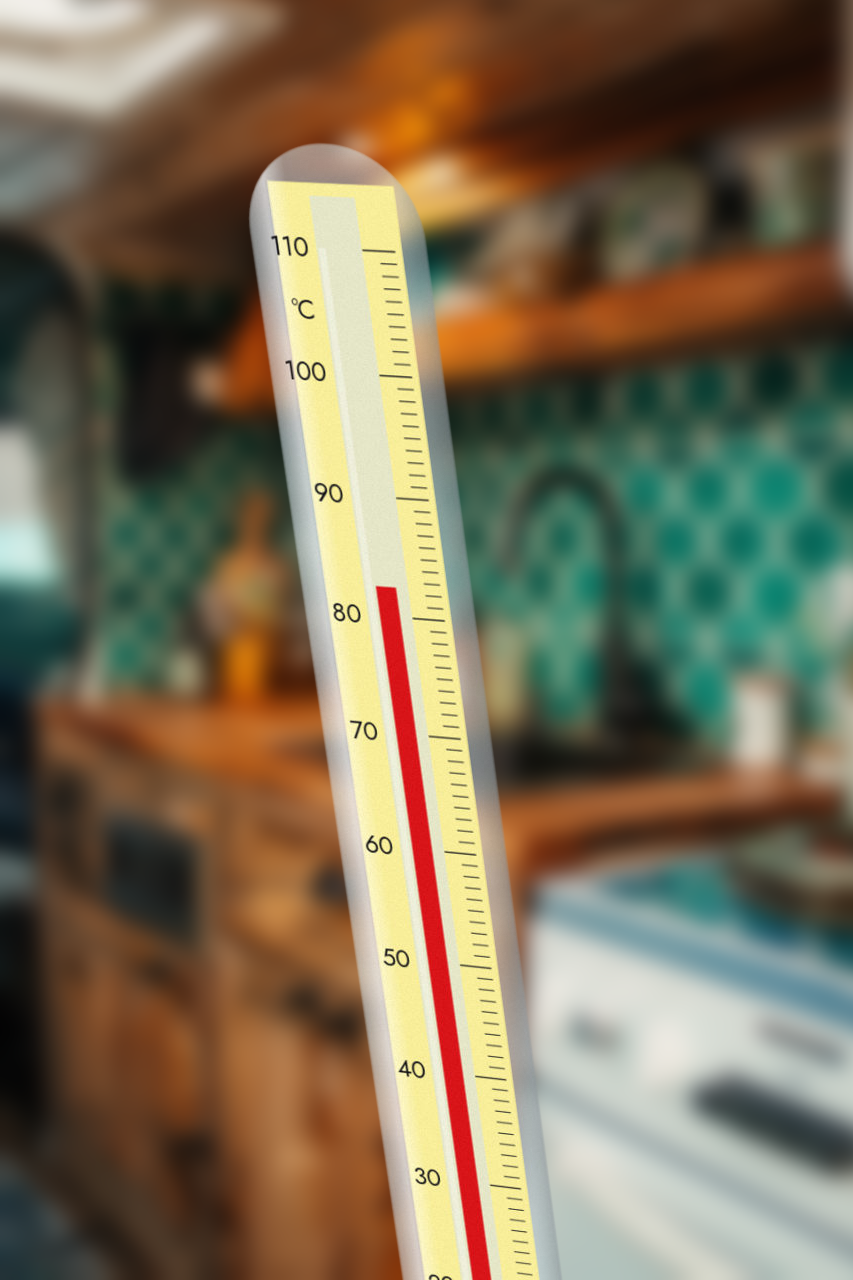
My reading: 82.5 °C
